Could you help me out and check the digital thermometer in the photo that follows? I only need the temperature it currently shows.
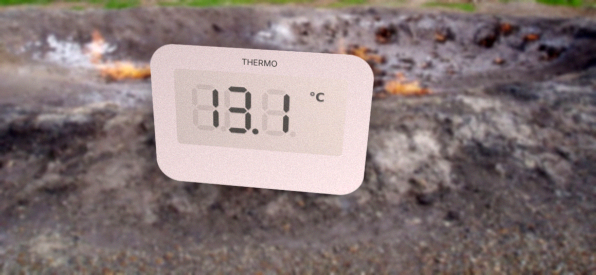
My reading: 13.1 °C
